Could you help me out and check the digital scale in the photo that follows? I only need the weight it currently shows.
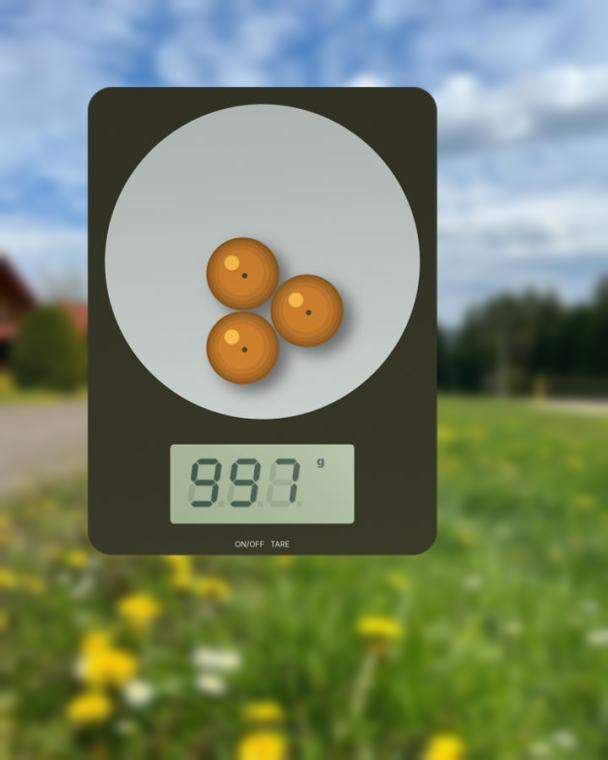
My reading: 997 g
